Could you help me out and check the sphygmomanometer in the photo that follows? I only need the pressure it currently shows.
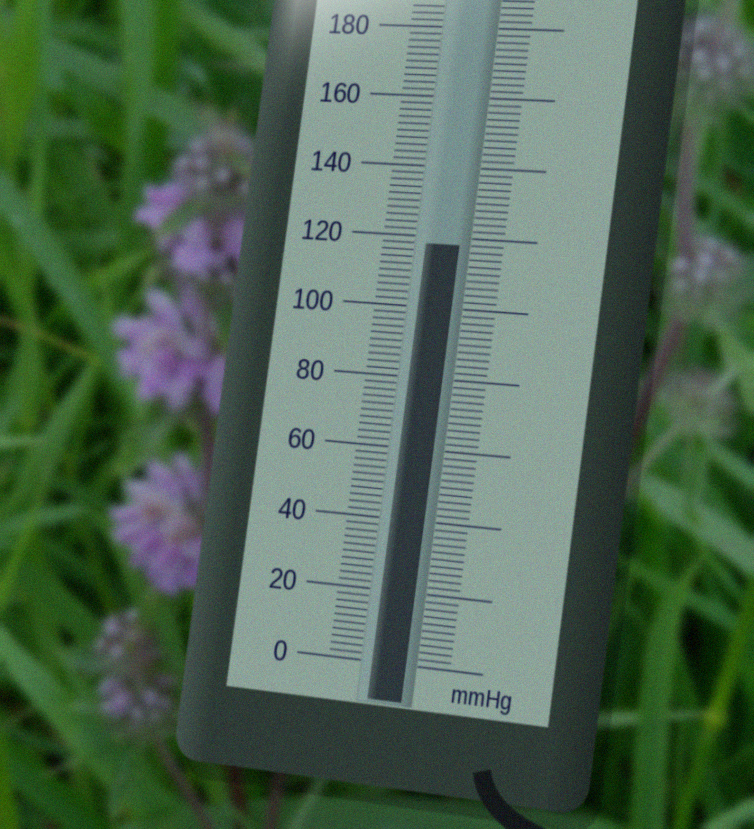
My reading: 118 mmHg
